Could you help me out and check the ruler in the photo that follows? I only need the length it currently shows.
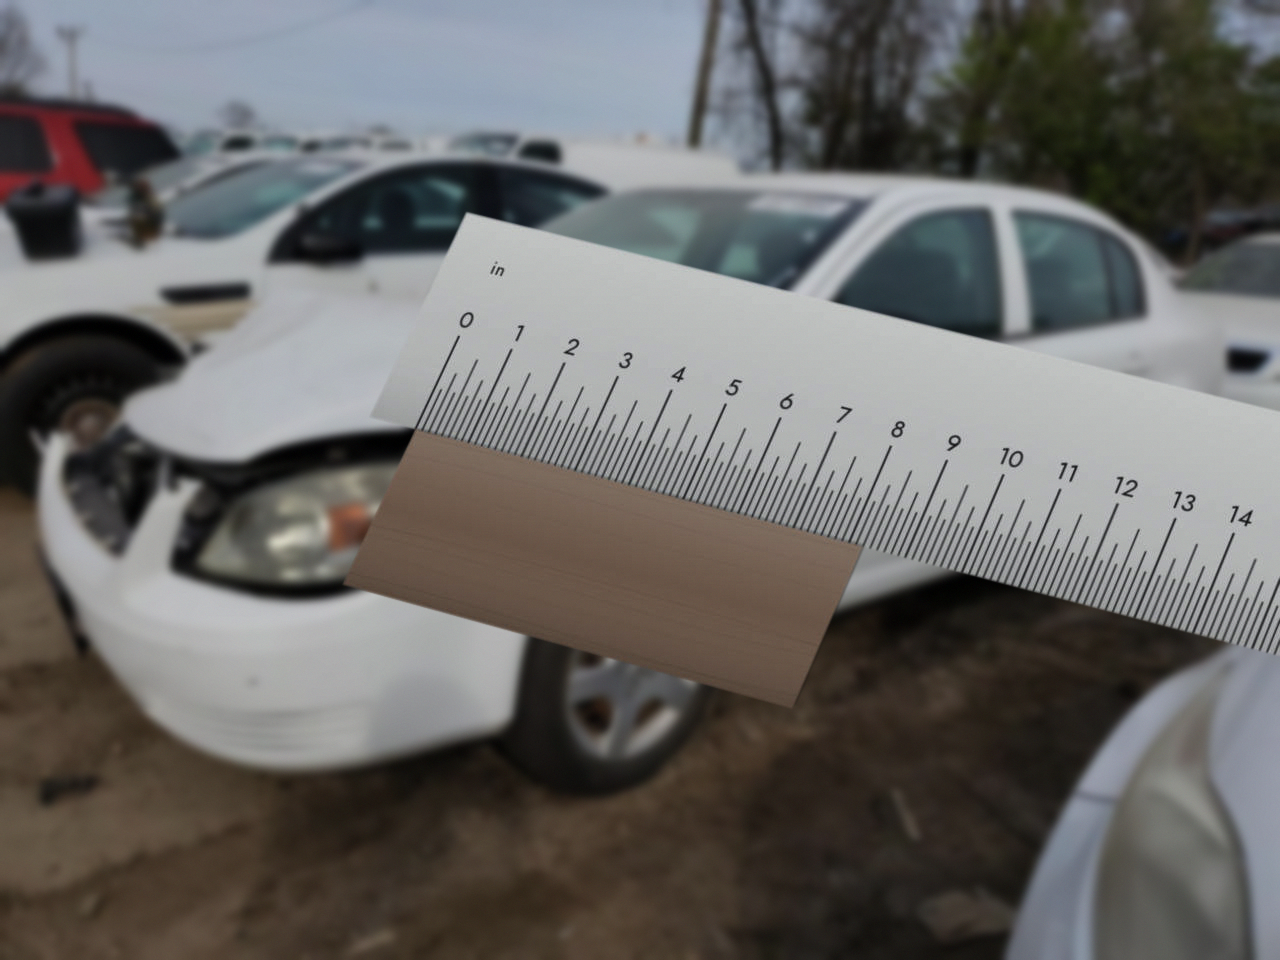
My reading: 8.25 in
